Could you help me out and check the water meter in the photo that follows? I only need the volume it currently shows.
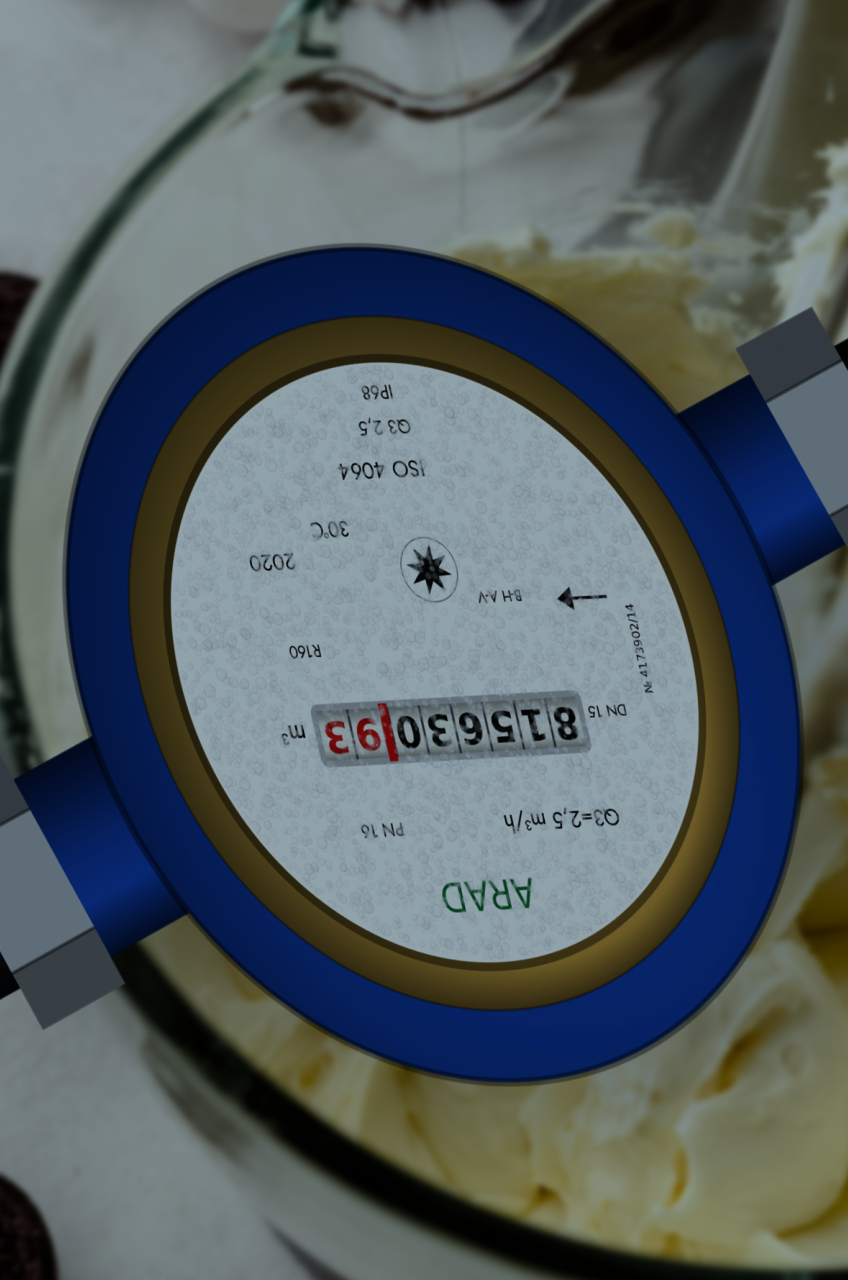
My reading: 815630.93 m³
